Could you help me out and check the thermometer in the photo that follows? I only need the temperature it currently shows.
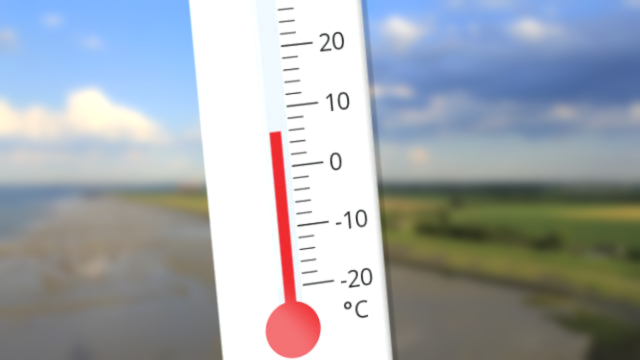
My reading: 6 °C
